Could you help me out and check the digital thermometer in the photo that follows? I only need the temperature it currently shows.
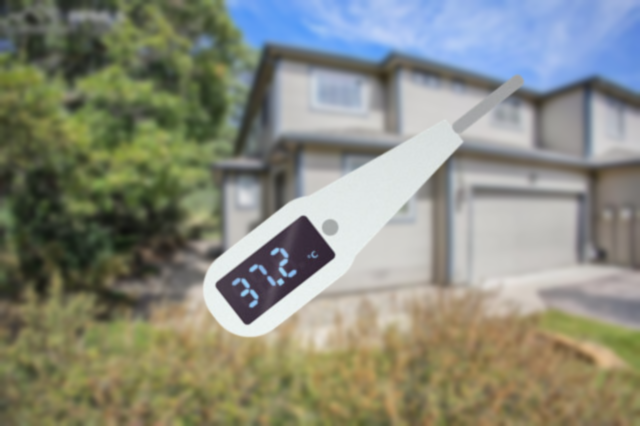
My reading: 37.2 °C
